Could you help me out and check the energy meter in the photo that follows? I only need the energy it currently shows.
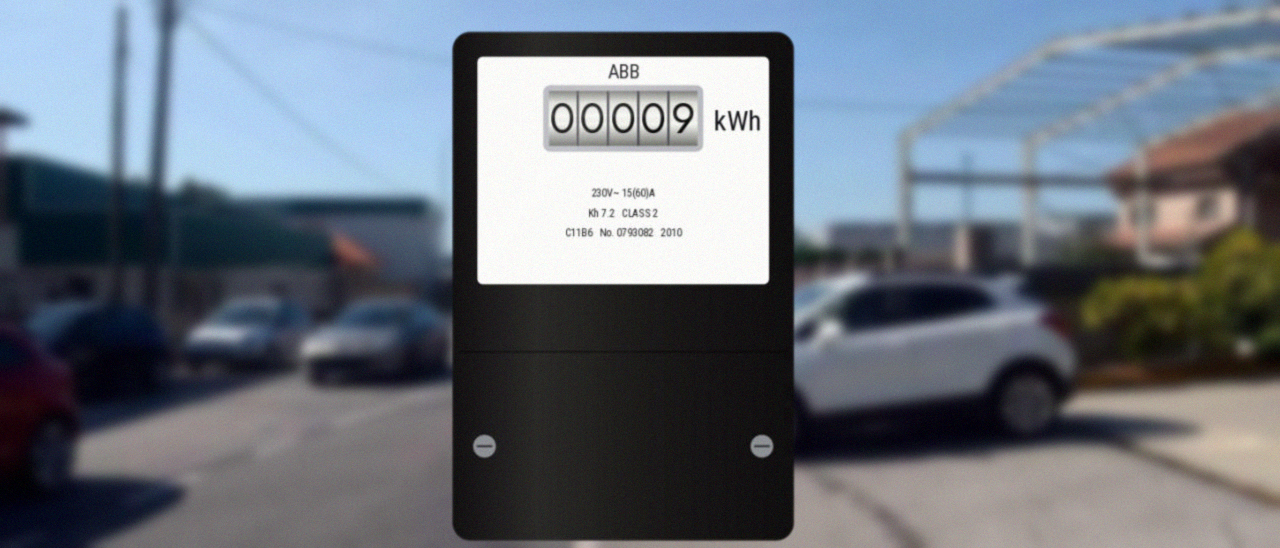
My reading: 9 kWh
